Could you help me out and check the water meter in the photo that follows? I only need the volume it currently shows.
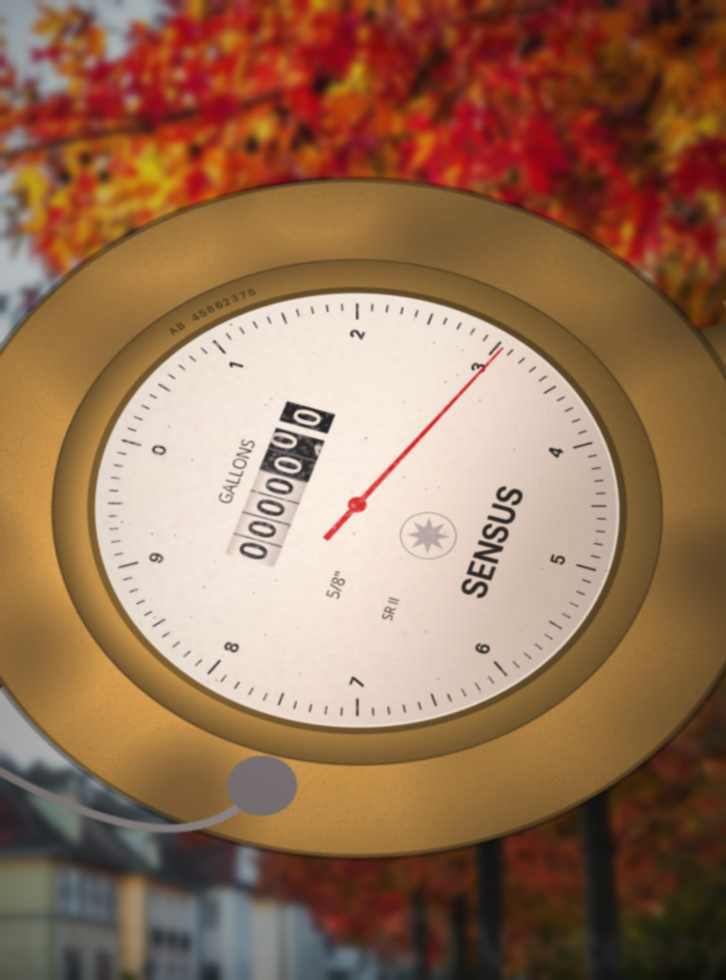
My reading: 3.0 gal
